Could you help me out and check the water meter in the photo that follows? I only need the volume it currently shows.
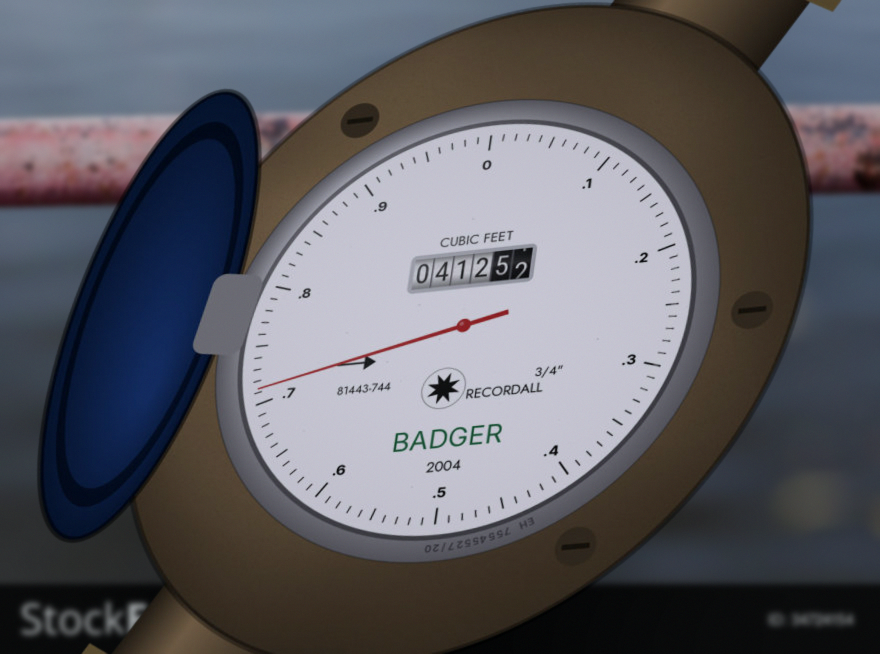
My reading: 41251.71 ft³
